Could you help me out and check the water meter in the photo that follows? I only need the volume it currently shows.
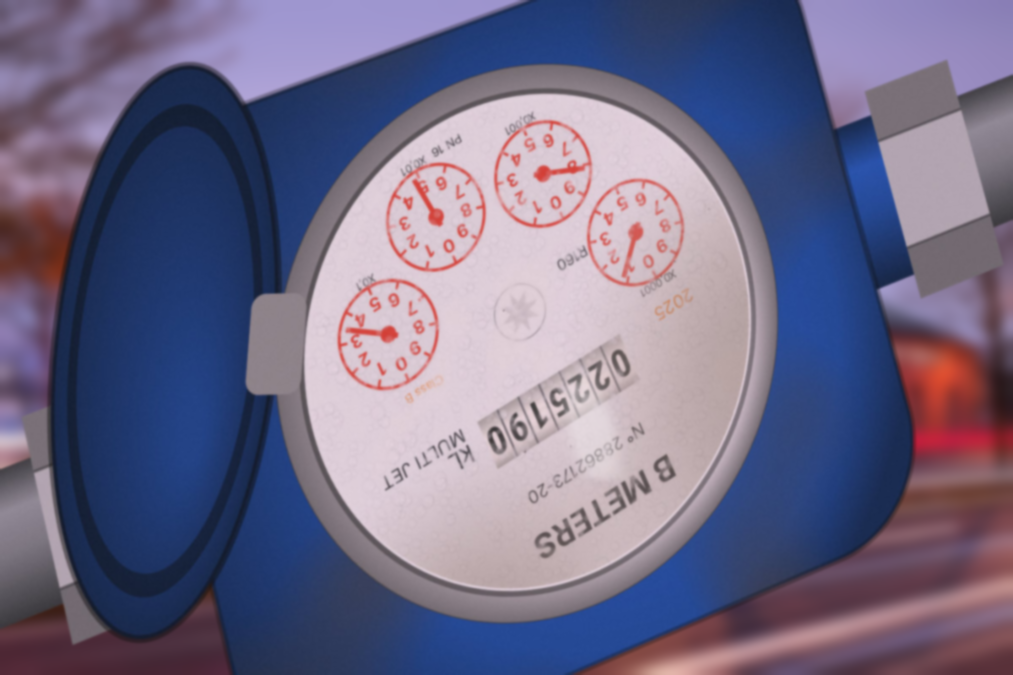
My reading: 225190.3481 kL
